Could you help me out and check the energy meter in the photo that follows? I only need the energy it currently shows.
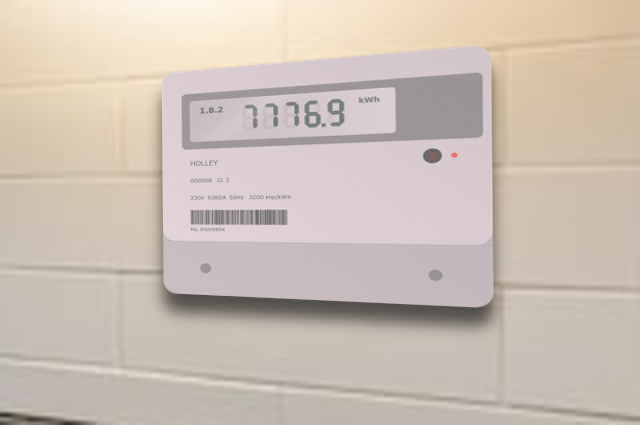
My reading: 7776.9 kWh
